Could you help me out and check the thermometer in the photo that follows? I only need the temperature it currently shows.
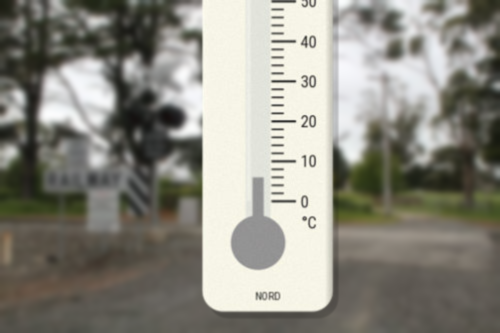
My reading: 6 °C
